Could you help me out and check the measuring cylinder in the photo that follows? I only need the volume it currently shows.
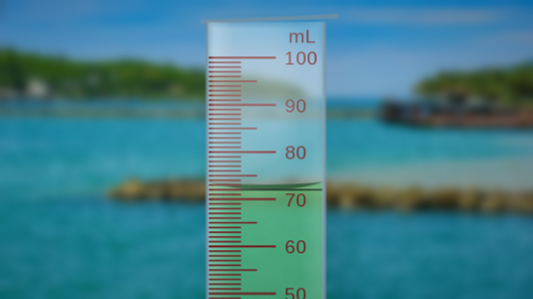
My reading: 72 mL
